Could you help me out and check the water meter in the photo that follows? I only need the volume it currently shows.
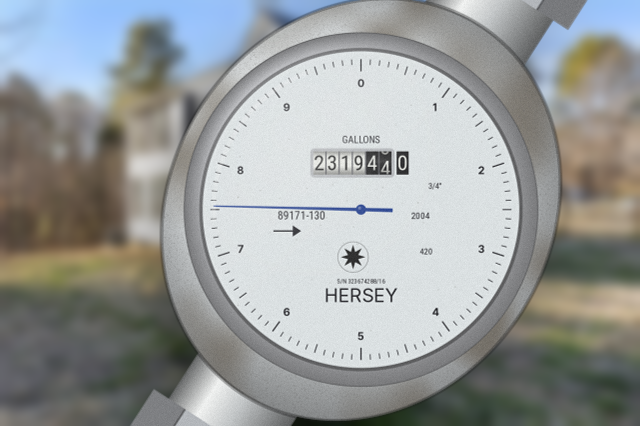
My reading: 2319437.5 gal
